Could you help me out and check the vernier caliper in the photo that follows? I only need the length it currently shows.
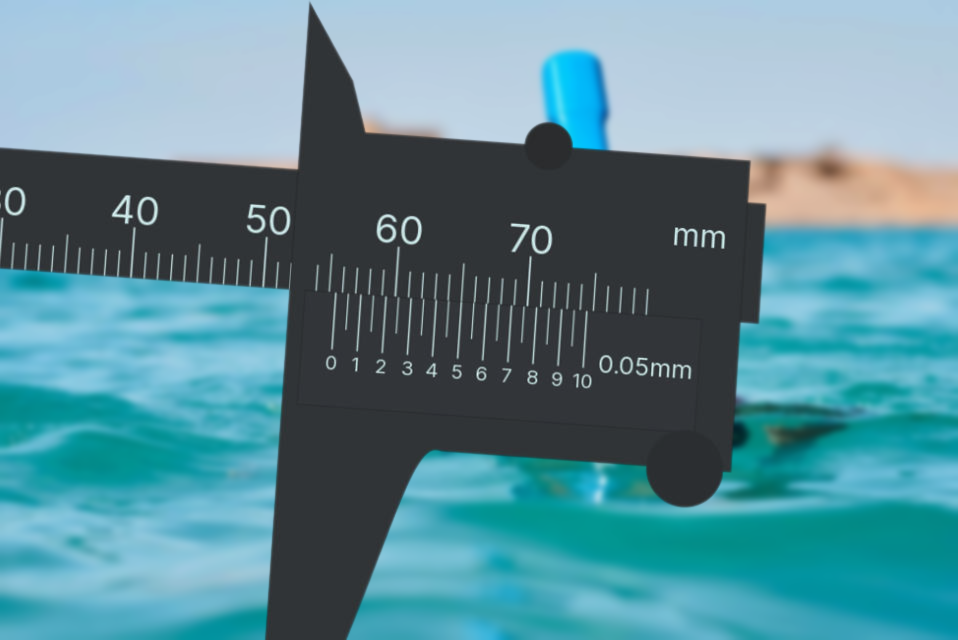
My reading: 55.5 mm
